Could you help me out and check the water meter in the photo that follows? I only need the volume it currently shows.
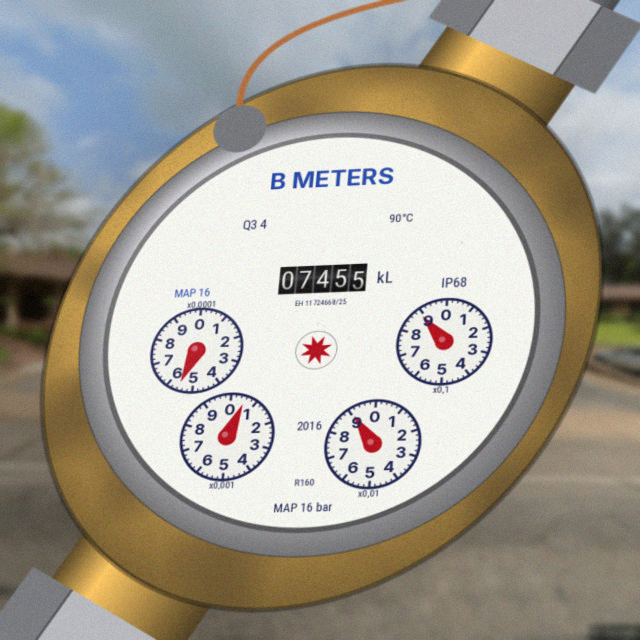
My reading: 7454.8905 kL
